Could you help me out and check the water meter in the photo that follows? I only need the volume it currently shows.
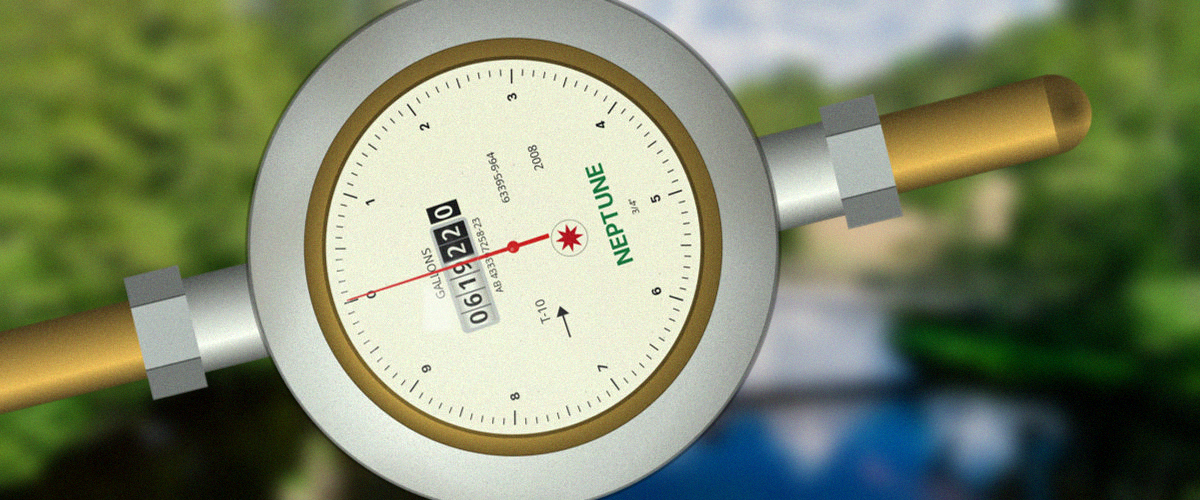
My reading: 619220.0 gal
